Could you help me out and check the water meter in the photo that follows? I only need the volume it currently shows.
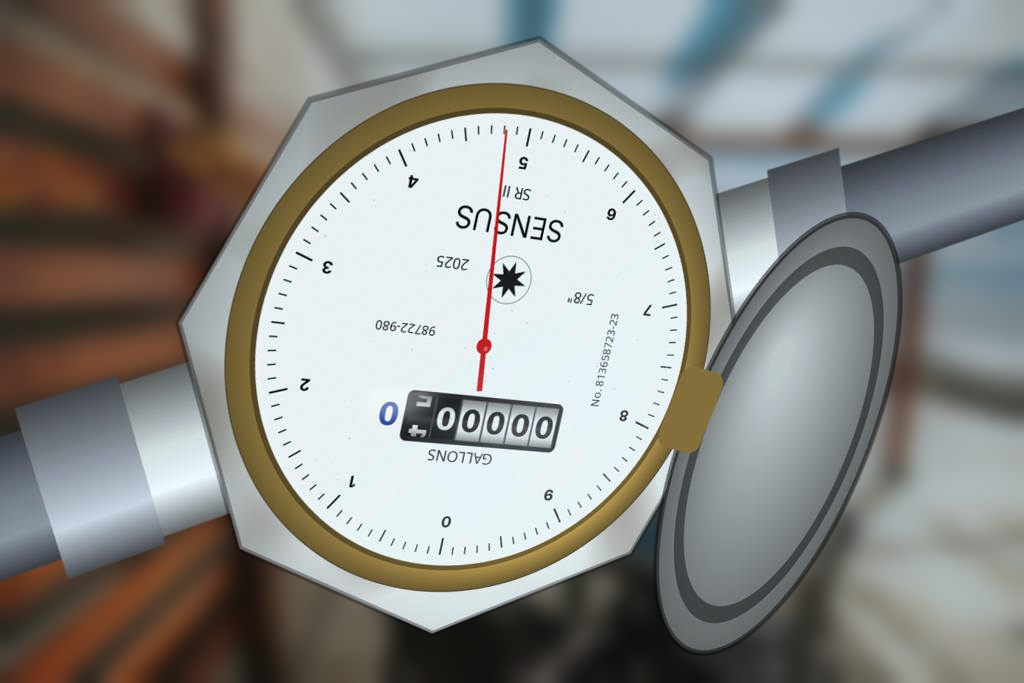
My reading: 44.8 gal
